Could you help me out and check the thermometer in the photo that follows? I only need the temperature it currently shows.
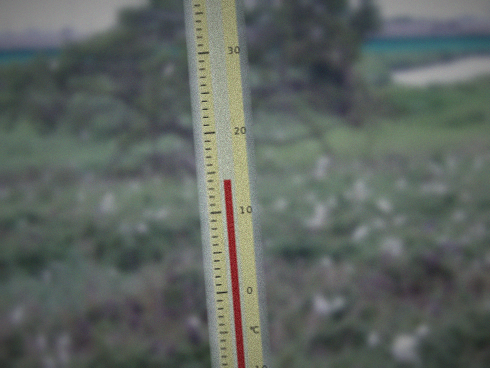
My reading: 14 °C
